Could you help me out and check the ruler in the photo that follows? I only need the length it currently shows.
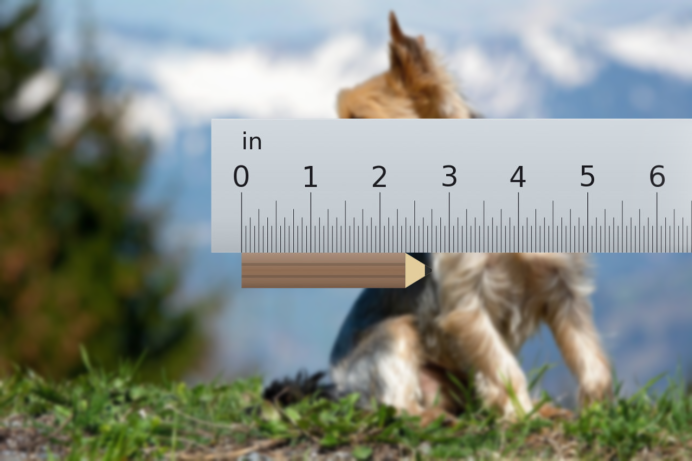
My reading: 2.75 in
